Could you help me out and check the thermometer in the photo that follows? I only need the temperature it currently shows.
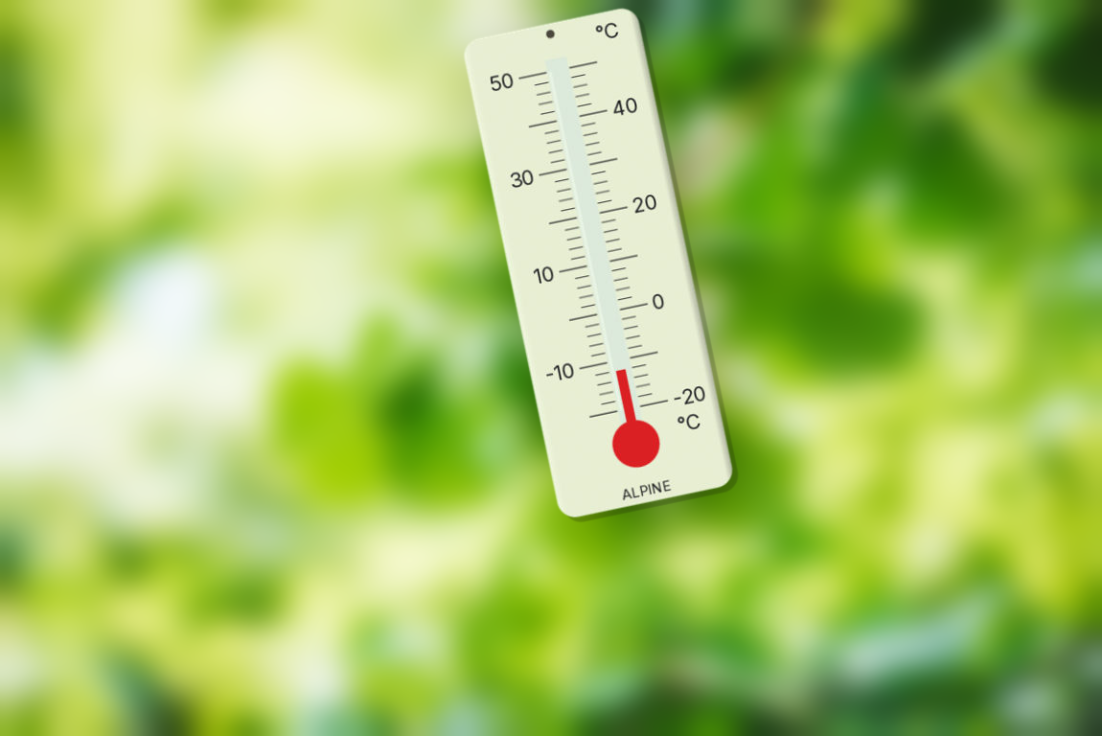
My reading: -12 °C
